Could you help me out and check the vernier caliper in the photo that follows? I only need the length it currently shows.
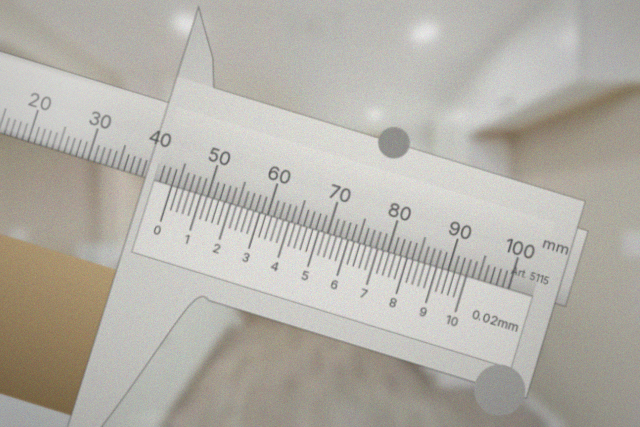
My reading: 44.0 mm
